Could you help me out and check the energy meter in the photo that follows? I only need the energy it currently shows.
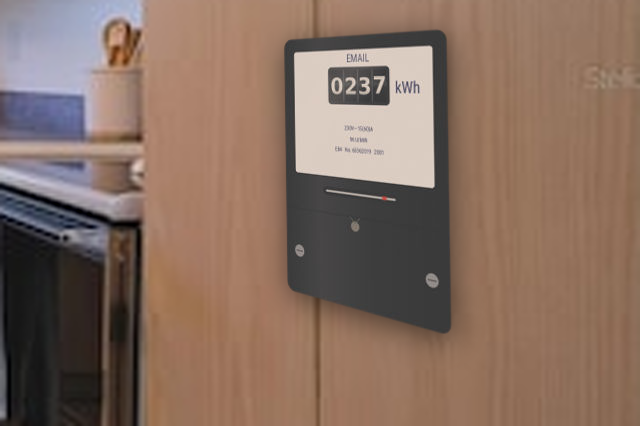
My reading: 237 kWh
